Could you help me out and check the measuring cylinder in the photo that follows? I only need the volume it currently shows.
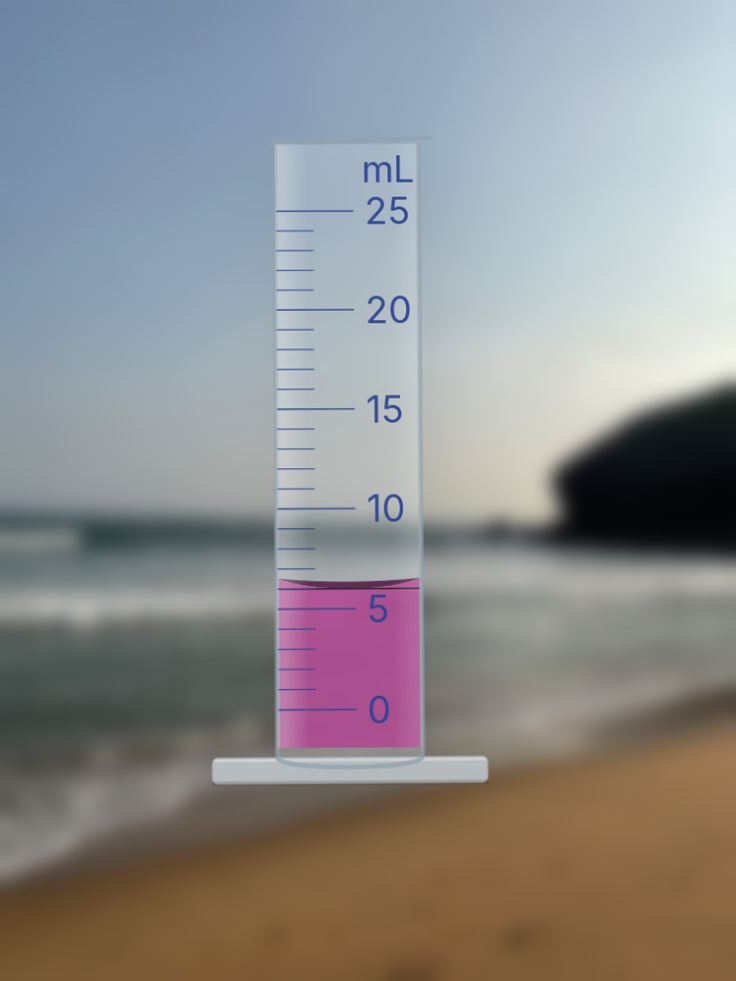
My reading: 6 mL
